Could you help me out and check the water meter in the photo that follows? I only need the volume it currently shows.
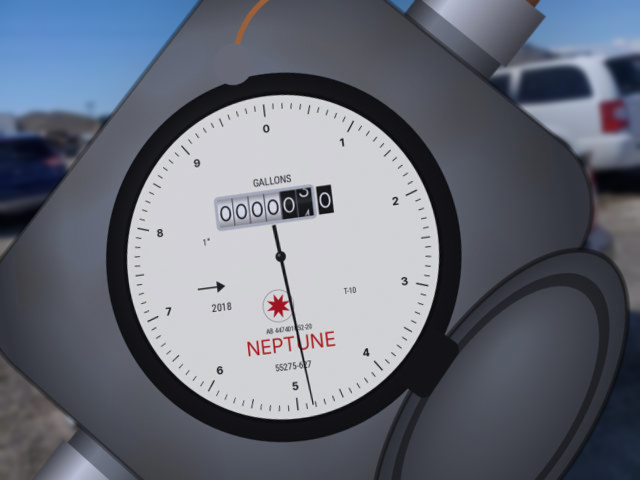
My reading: 34.8 gal
